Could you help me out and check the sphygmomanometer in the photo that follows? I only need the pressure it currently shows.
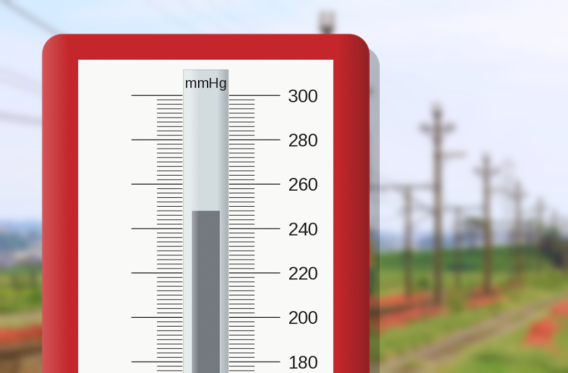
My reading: 248 mmHg
